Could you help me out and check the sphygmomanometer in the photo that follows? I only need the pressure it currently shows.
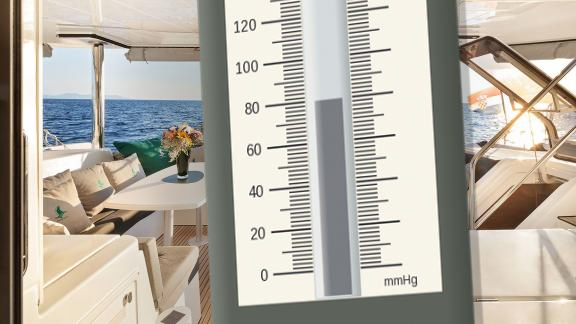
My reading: 80 mmHg
